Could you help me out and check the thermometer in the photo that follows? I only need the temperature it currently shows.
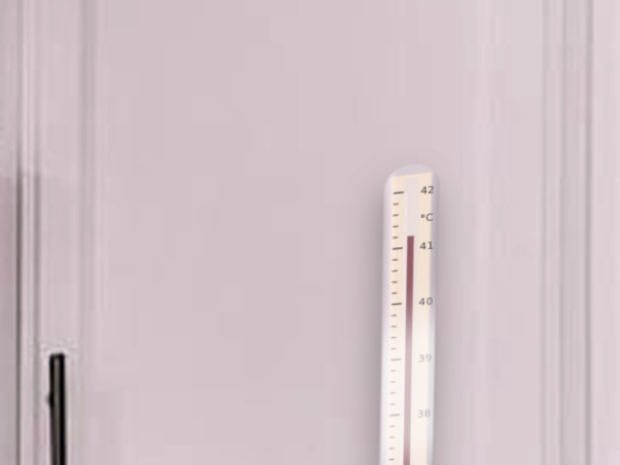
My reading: 41.2 °C
